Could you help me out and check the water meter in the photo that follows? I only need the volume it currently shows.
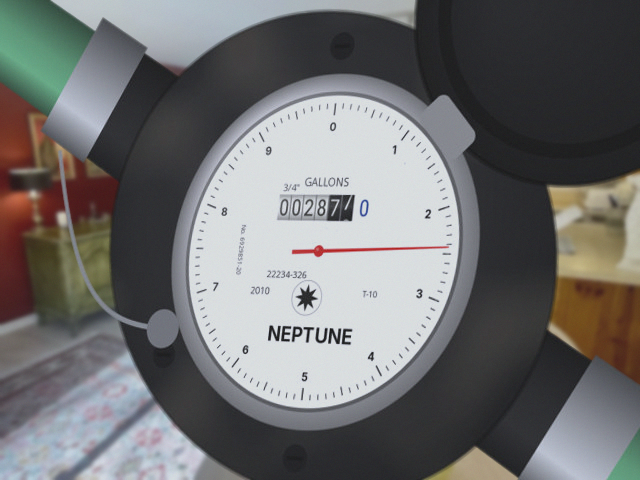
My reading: 28772.4 gal
